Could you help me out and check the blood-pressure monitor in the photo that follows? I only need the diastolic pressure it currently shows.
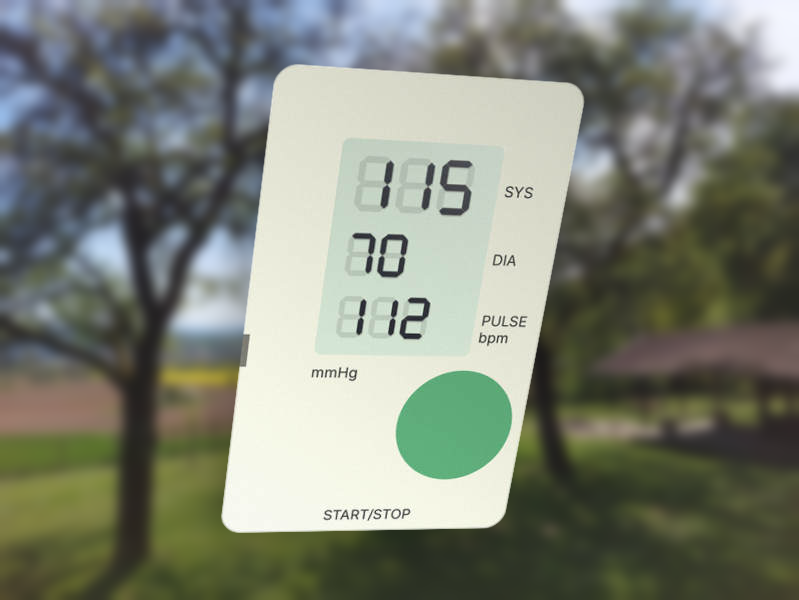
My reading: 70 mmHg
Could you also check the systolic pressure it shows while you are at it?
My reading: 115 mmHg
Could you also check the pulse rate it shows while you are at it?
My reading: 112 bpm
